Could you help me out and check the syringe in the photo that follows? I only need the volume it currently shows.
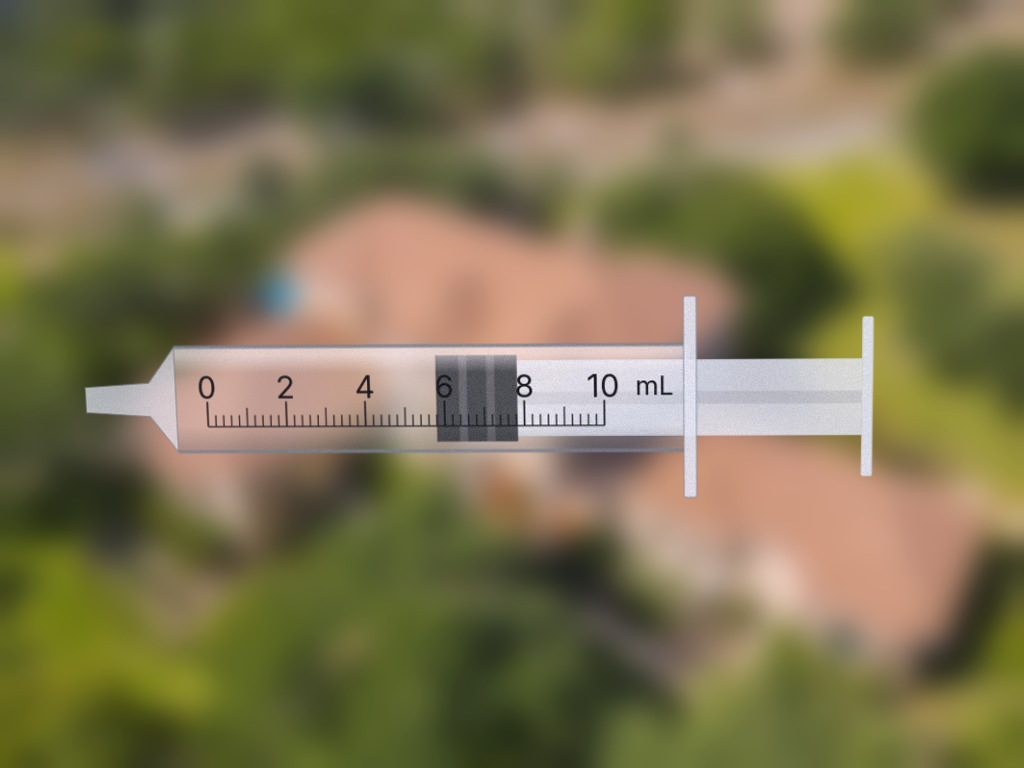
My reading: 5.8 mL
